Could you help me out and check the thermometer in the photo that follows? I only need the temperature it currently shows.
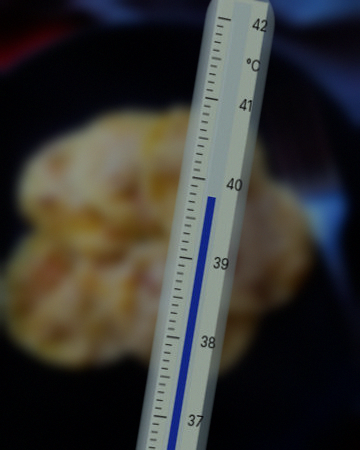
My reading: 39.8 °C
